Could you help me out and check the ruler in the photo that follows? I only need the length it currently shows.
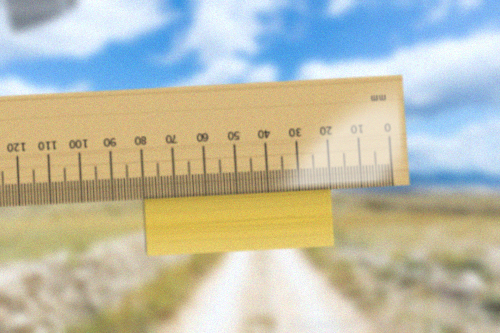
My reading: 60 mm
